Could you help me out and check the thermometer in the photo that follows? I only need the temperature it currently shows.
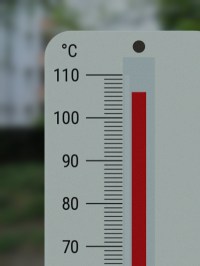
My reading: 106 °C
